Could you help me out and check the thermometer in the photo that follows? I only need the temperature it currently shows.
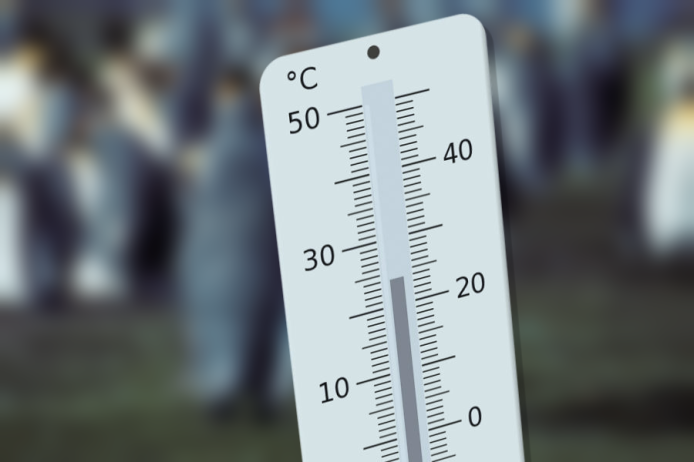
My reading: 24 °C
